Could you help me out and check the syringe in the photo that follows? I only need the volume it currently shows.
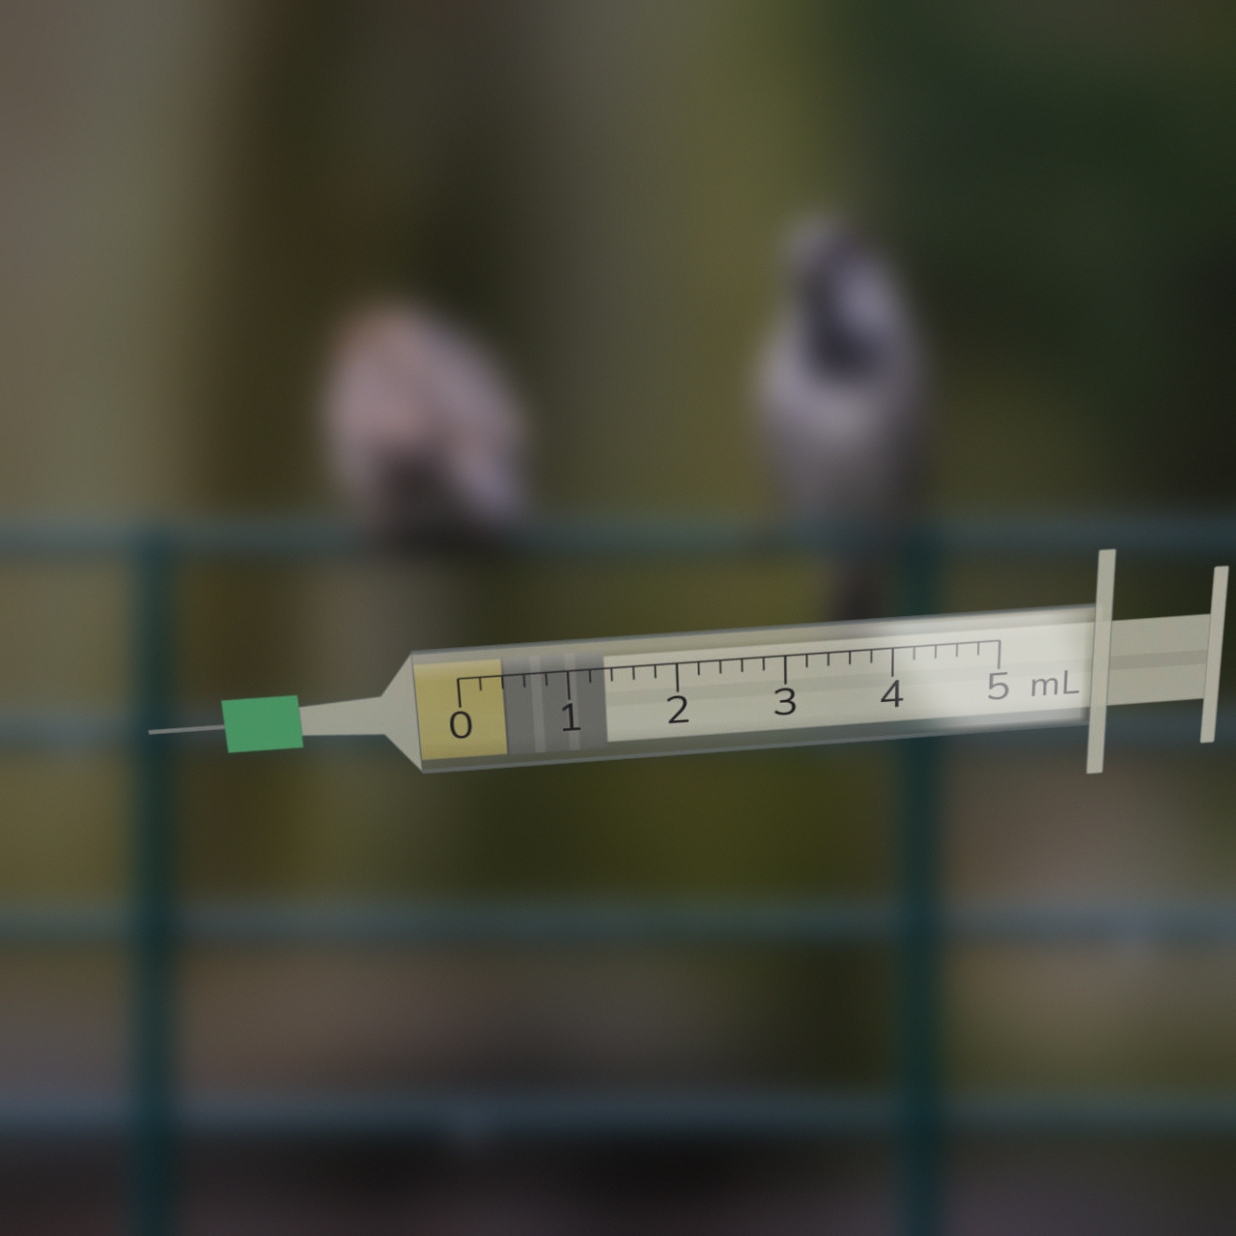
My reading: 0.4 mL
